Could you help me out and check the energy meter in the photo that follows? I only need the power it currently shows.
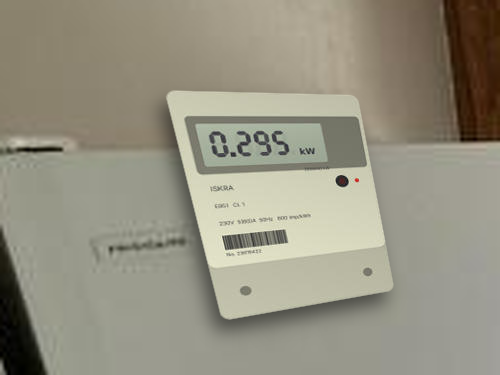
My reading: 0.295 kW
